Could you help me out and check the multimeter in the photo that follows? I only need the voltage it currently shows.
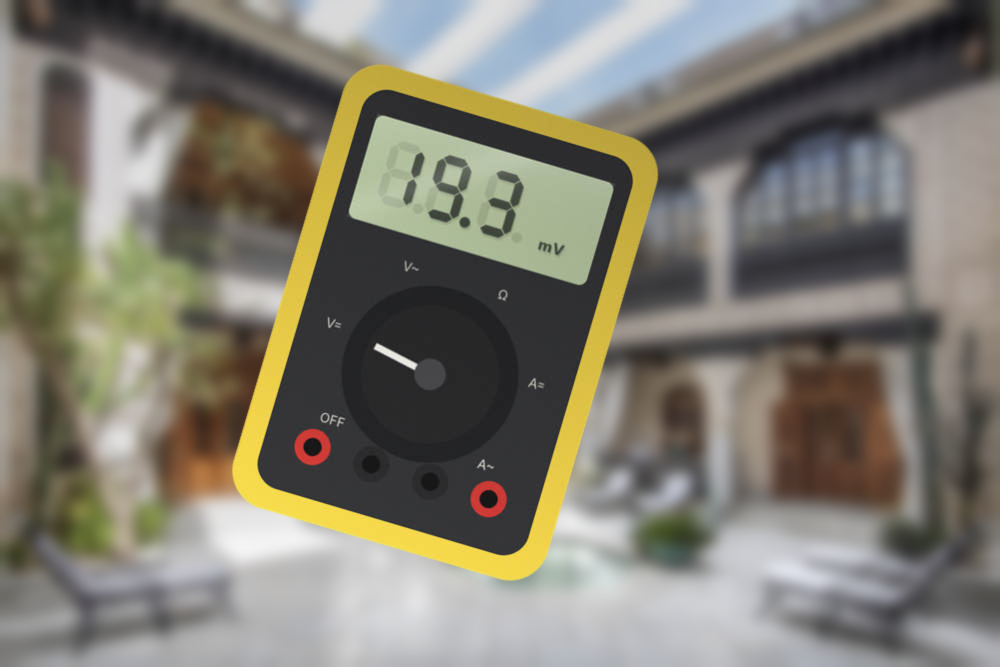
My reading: 19.3 mV
